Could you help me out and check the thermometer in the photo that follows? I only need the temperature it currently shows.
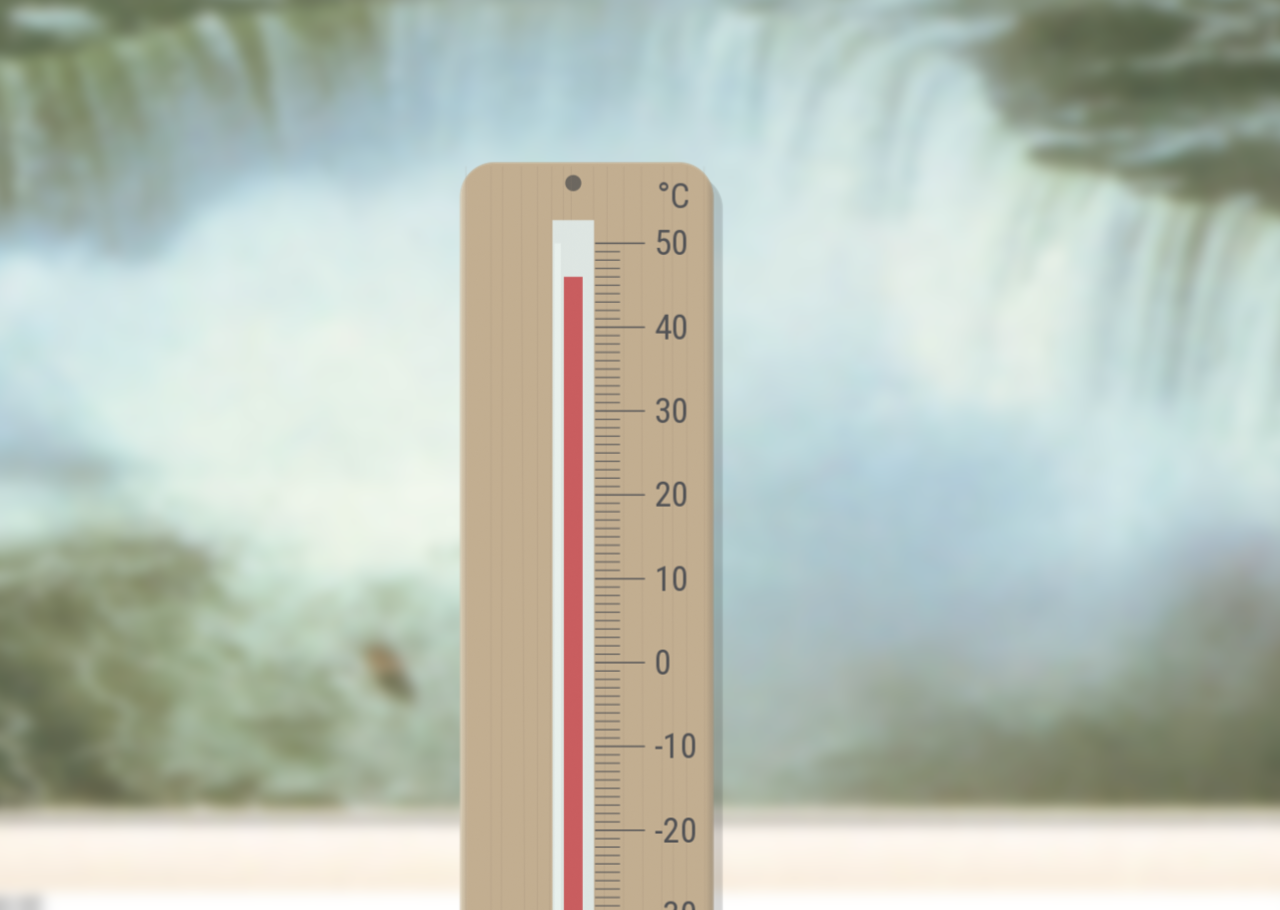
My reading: 46 °C
